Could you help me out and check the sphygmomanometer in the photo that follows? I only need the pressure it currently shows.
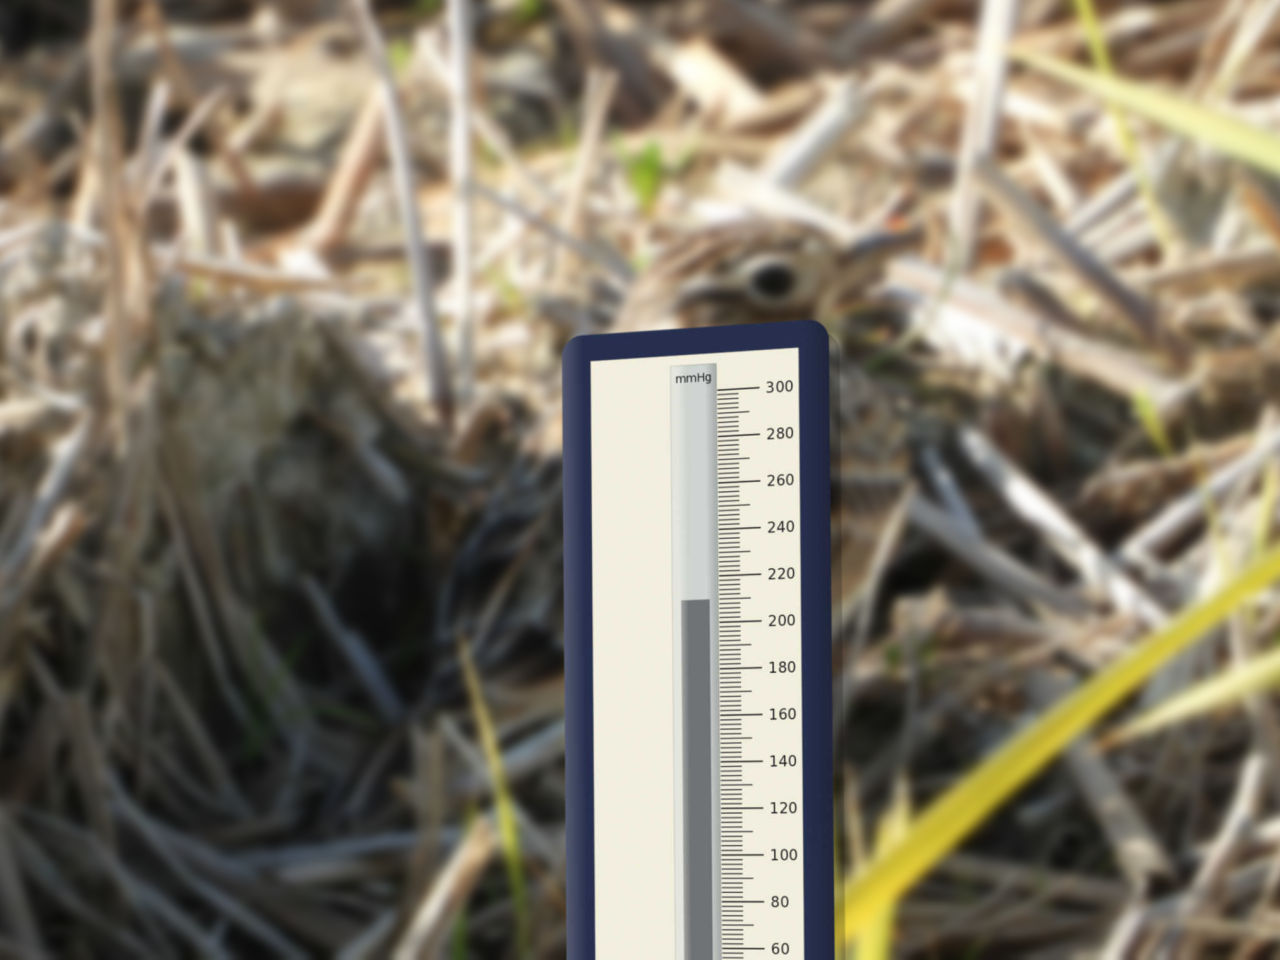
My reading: 210 mmHg
